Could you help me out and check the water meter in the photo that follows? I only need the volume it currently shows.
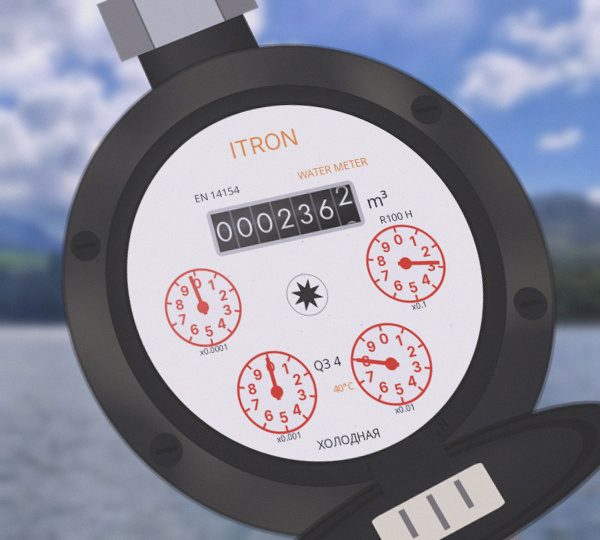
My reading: 2362.2799 m³
